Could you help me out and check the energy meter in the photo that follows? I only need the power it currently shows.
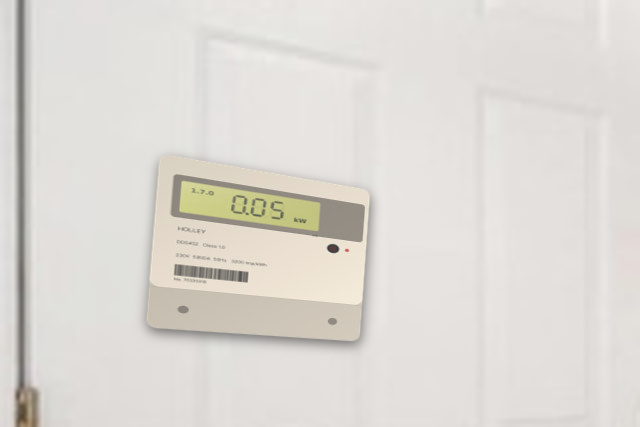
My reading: 0.05 kW
